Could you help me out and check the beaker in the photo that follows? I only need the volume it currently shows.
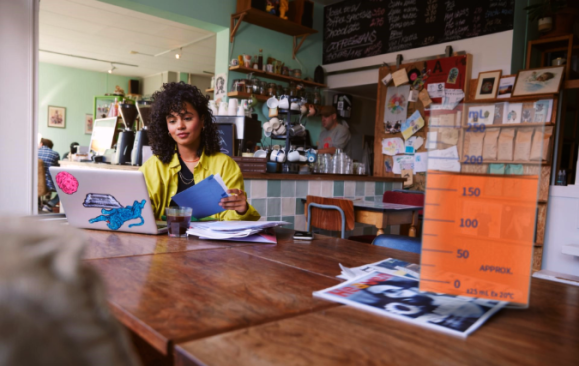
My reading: 175 mL
